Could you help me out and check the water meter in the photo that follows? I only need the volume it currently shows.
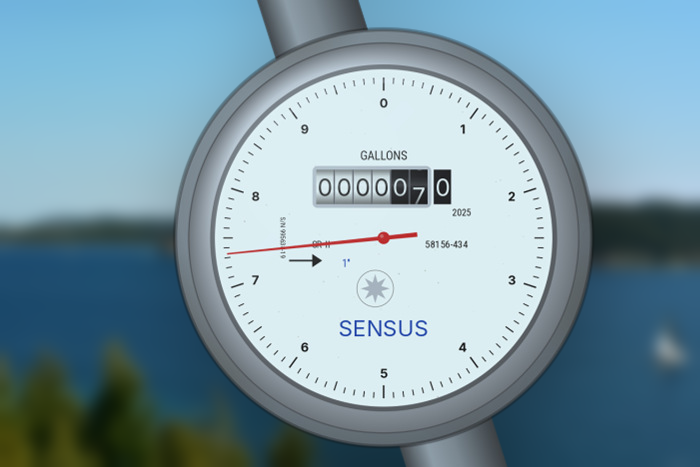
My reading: 67.3 gal
